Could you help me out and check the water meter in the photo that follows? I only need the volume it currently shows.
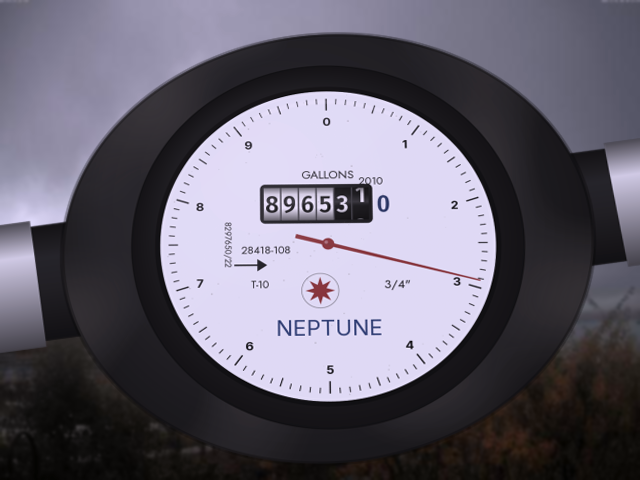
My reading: 8965312.9 gal
